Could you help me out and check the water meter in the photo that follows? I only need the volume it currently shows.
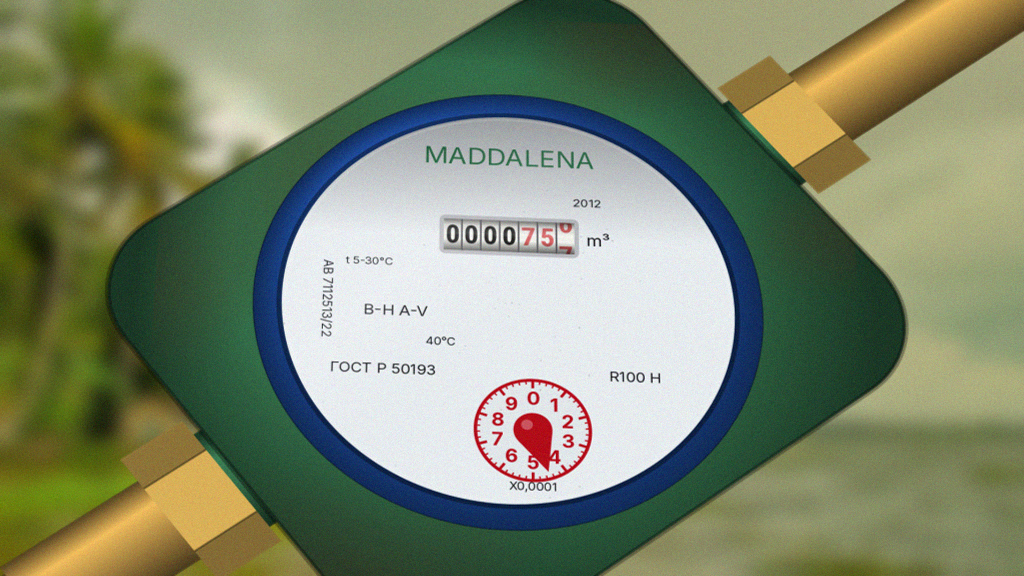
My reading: 0.7564 m³
